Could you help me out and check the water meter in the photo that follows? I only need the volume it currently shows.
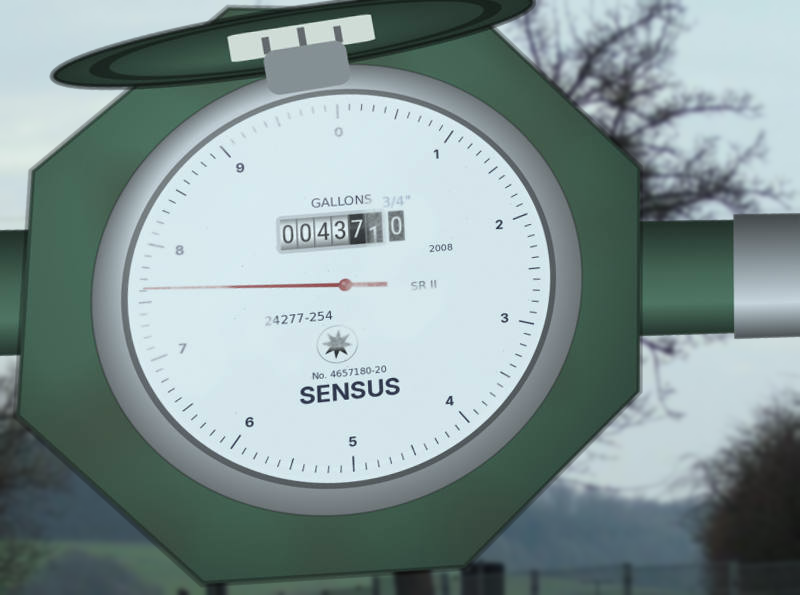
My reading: 43707.6 gal
